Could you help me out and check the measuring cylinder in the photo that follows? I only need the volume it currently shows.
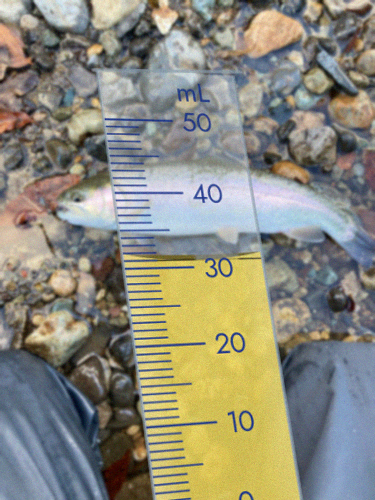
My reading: 31 mL
